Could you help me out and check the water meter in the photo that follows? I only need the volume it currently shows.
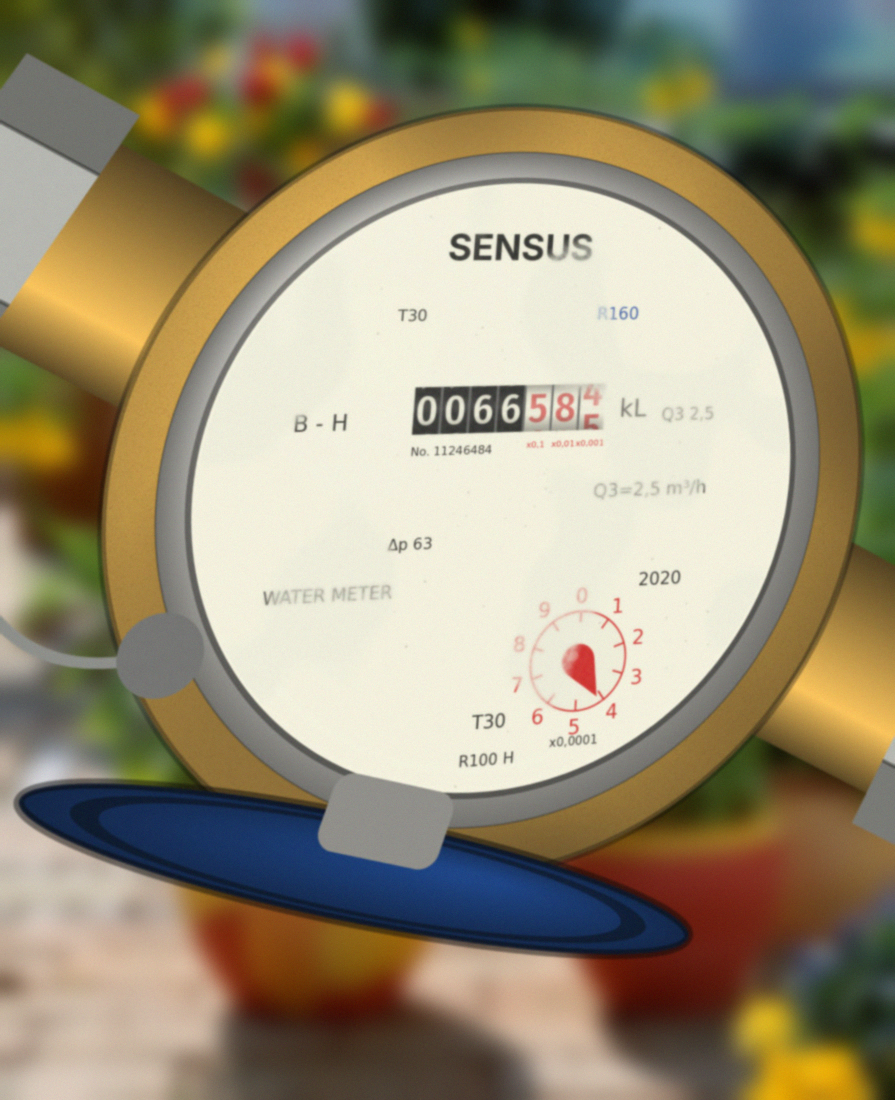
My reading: 66.5844 kL
